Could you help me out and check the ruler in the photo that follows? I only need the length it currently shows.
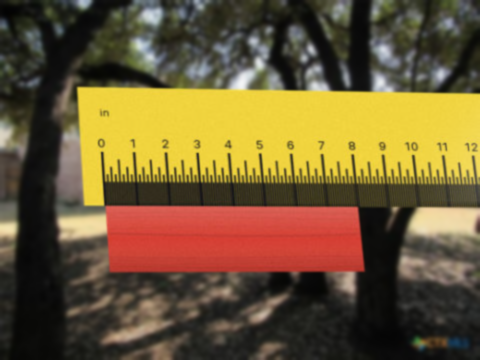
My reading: 8 in
